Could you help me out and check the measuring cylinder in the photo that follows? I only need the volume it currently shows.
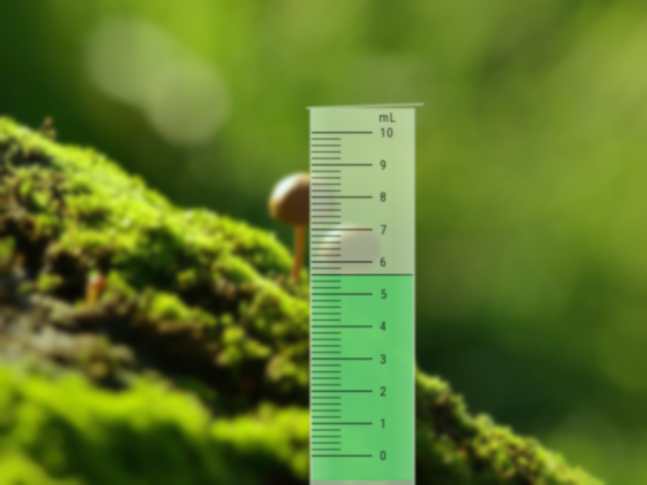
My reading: 5.6 mL
